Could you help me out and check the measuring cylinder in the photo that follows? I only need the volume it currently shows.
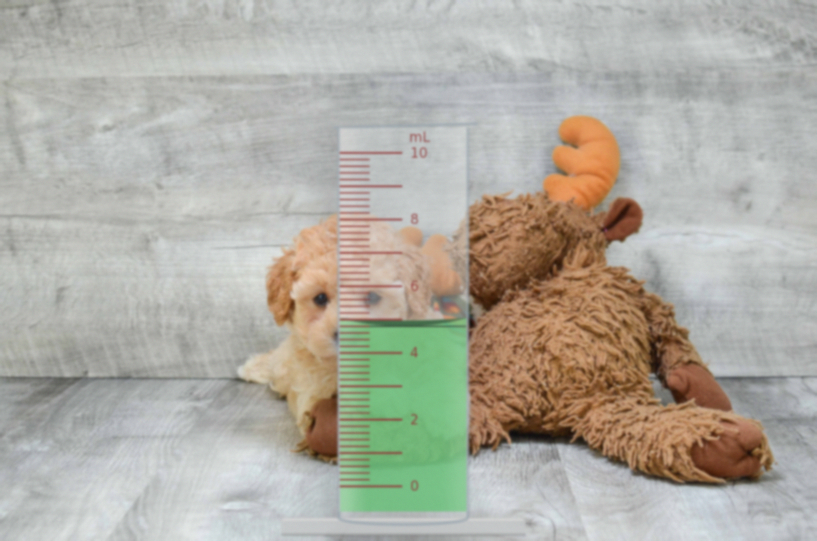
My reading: 4.8 mL
